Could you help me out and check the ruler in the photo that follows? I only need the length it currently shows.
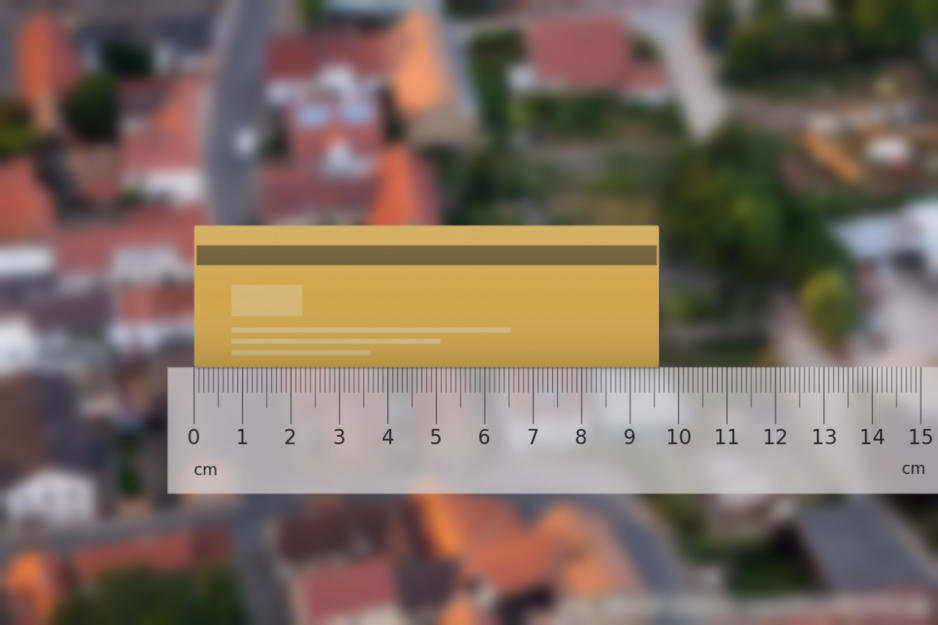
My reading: 9.6 cm
